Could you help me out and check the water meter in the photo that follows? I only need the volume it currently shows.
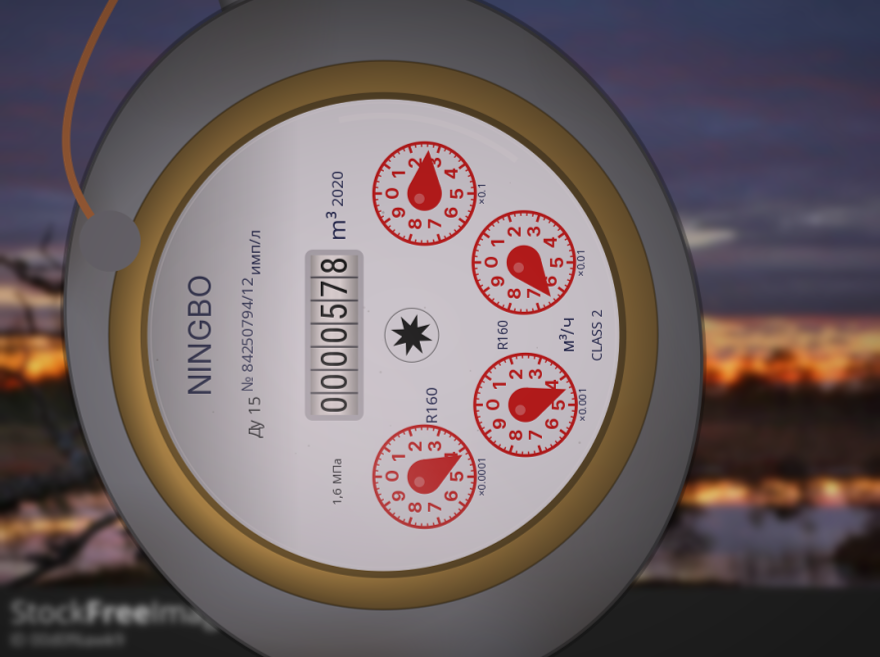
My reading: 578.2644 m³
